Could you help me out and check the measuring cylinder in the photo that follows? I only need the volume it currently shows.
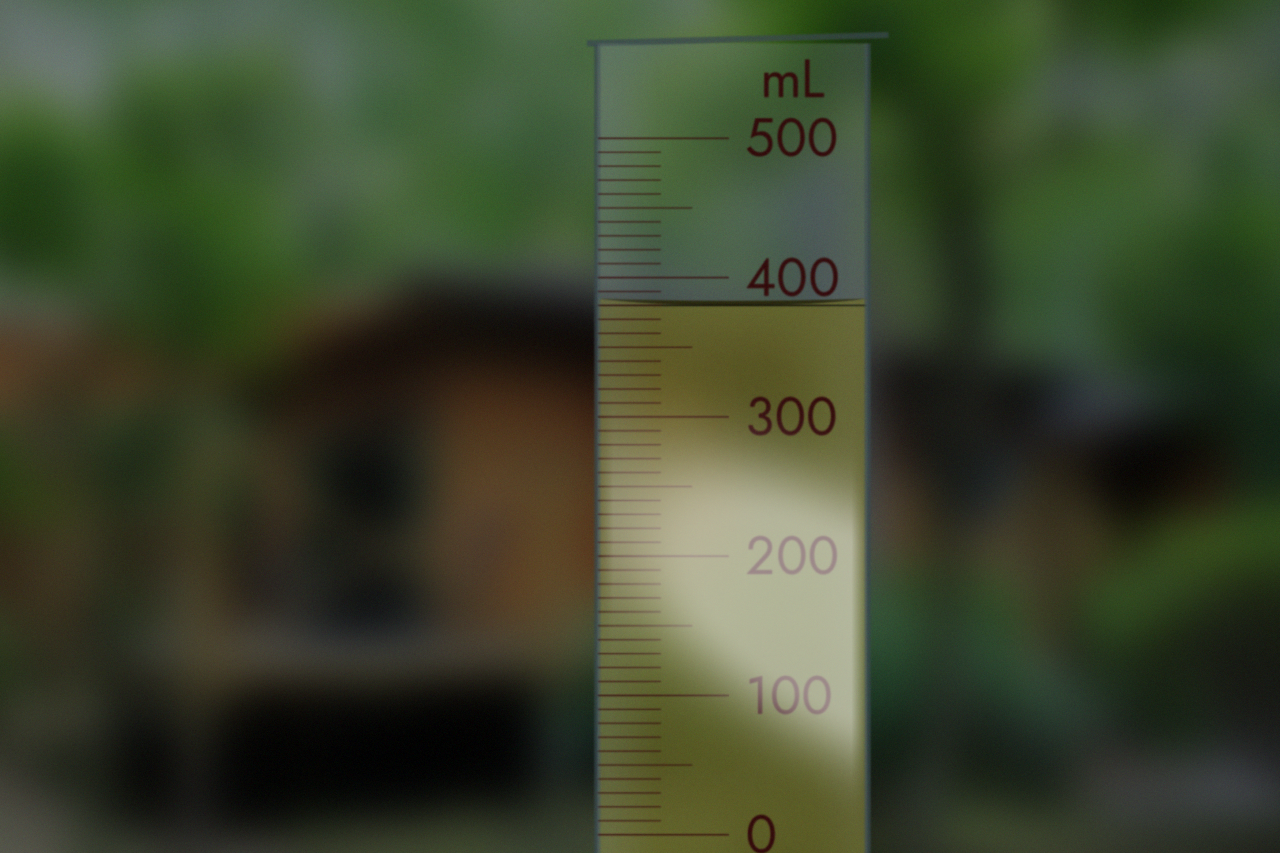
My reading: 380 mL
